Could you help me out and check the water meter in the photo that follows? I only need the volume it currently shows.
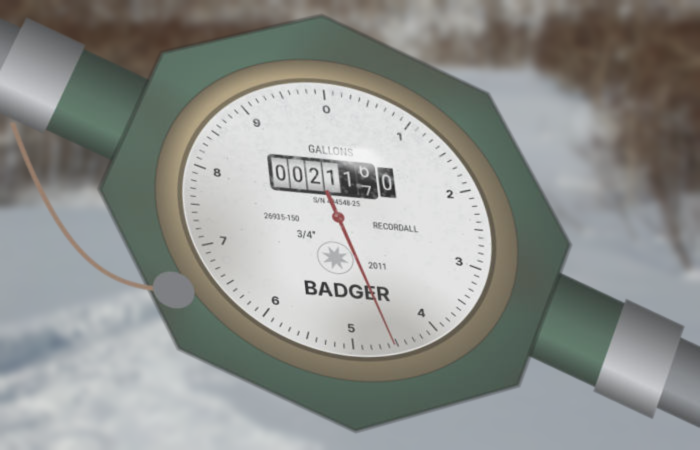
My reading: 21164.5 gal
